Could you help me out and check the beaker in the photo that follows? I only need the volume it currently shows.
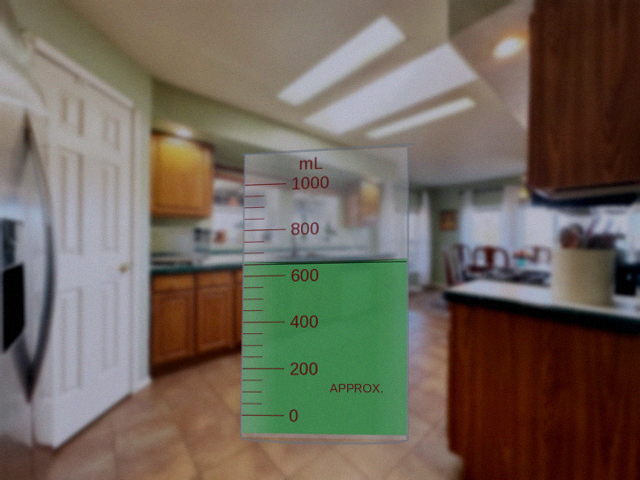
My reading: 650 mL
